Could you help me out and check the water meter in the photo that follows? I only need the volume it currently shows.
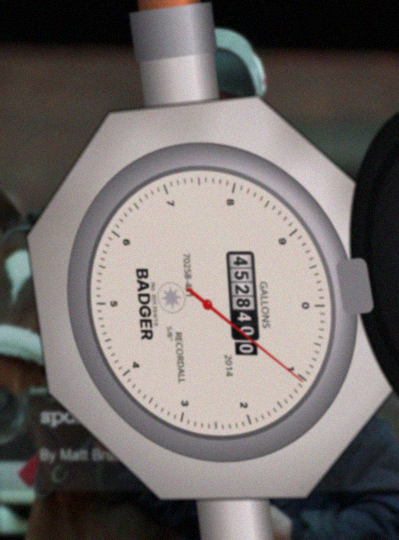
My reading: 4528401.0 gal
